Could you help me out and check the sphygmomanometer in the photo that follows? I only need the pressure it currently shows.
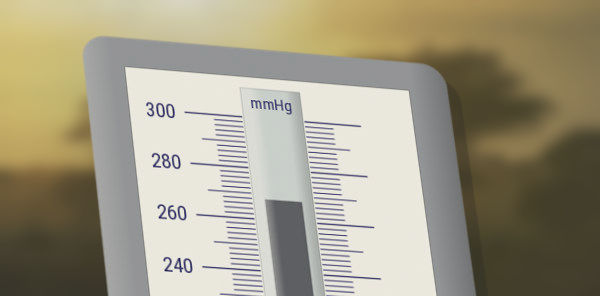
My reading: 268 mmHg
